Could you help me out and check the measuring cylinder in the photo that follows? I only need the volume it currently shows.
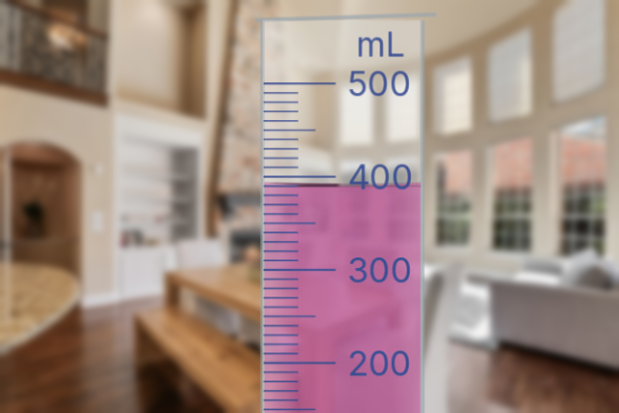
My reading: 390 mL
